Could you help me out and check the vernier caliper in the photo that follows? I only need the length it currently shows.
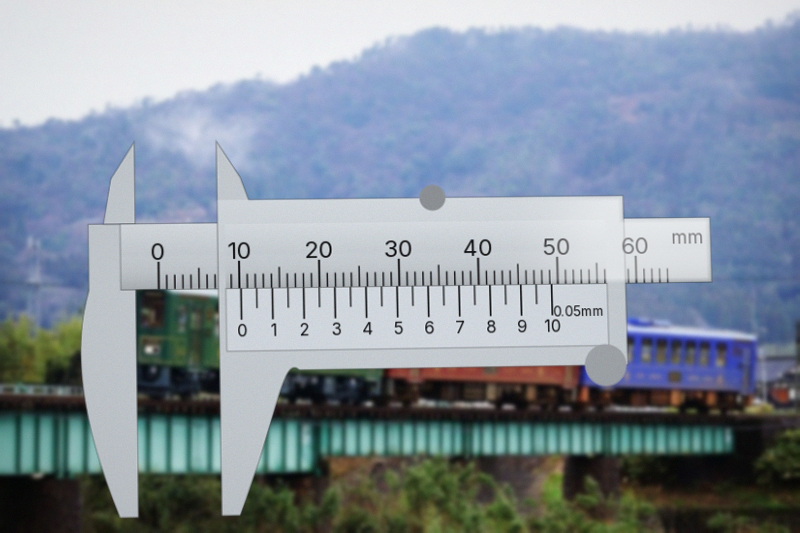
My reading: 10.2 mm
